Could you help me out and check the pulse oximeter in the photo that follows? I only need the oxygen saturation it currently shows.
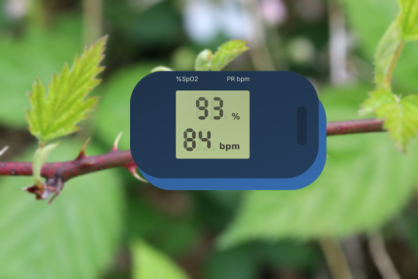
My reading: 93 %
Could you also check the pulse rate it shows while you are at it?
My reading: 84 bpm
